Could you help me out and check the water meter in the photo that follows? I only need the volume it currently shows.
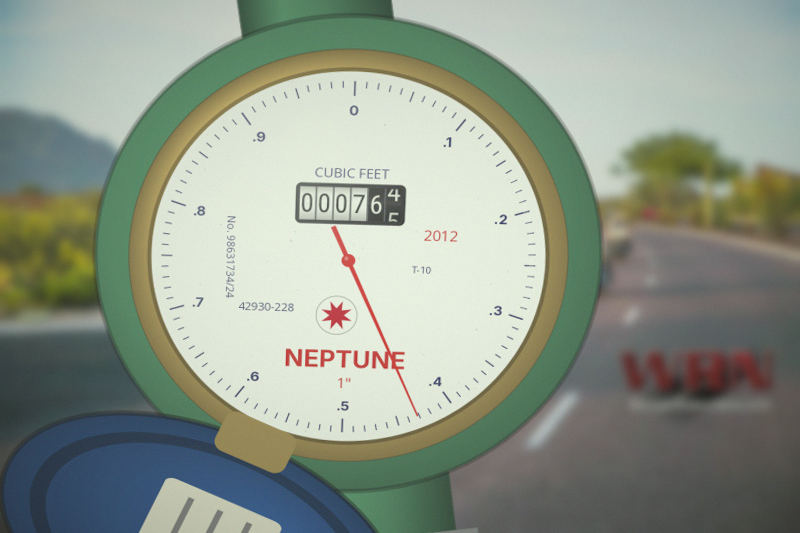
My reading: 764.43 ft³
